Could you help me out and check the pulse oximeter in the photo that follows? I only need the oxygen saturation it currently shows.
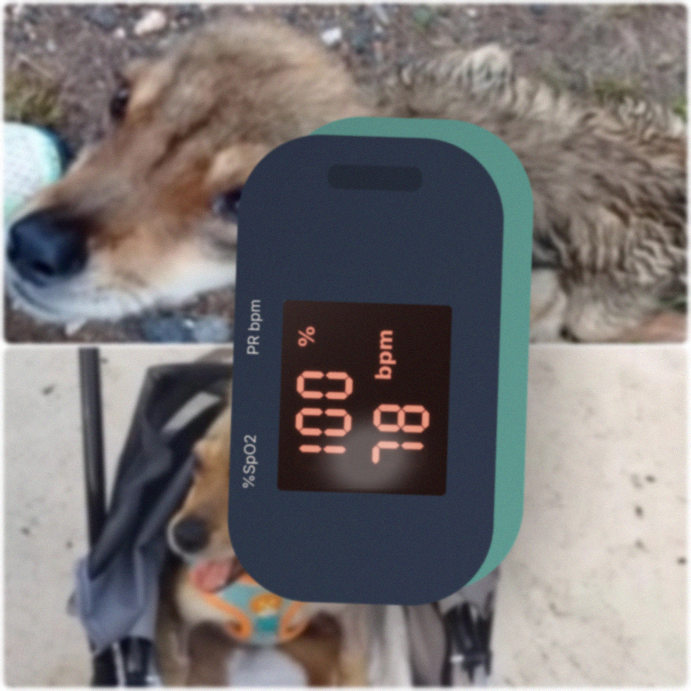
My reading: 100 %
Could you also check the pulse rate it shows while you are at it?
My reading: 78 bpm
